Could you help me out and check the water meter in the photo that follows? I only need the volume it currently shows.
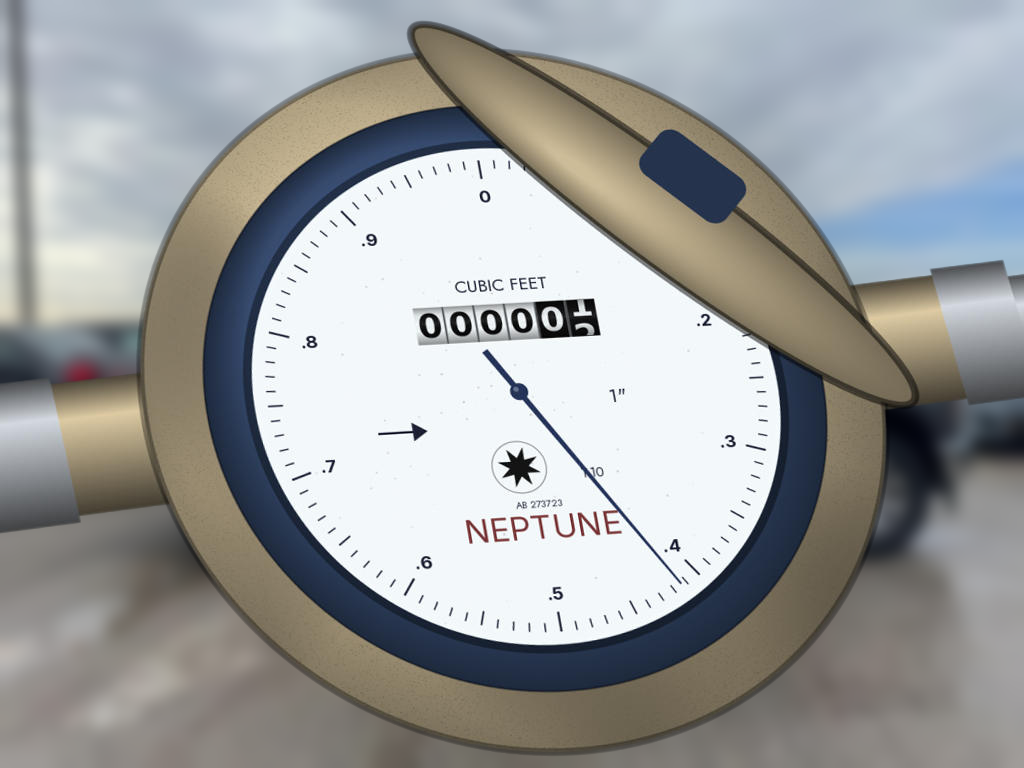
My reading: 1.41 ft³
